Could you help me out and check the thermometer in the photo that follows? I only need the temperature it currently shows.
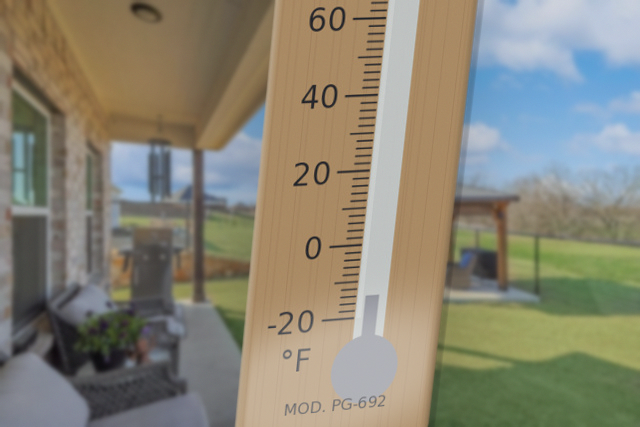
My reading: -14 °F
